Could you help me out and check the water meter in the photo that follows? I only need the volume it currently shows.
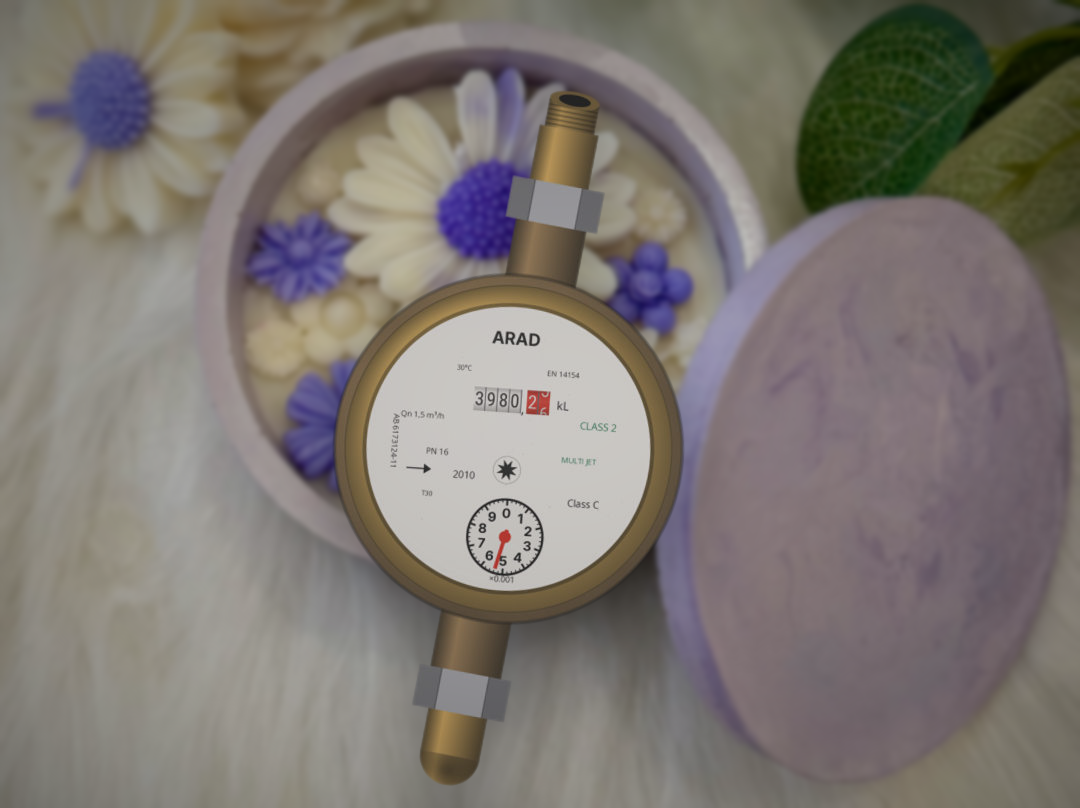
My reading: 3980.255 kL
